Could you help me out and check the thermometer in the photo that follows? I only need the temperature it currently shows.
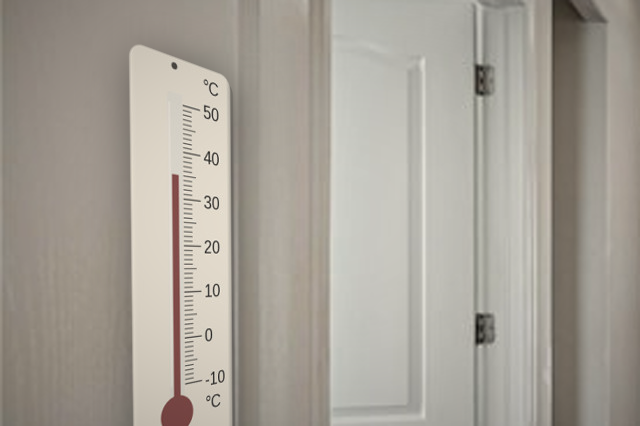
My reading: 35 °C
